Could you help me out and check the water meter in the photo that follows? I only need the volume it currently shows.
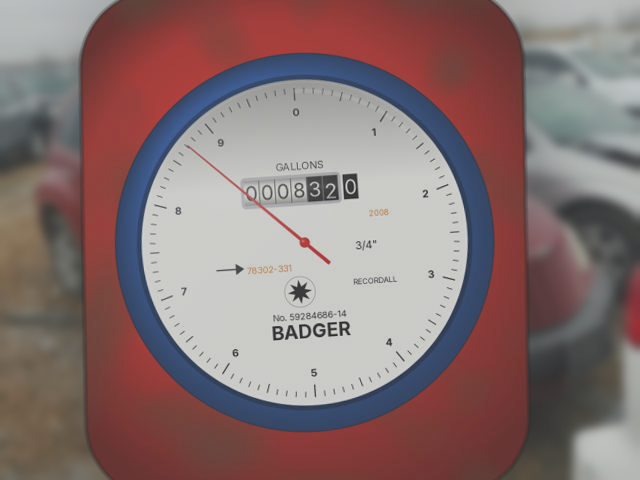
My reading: 8318.7 gal
